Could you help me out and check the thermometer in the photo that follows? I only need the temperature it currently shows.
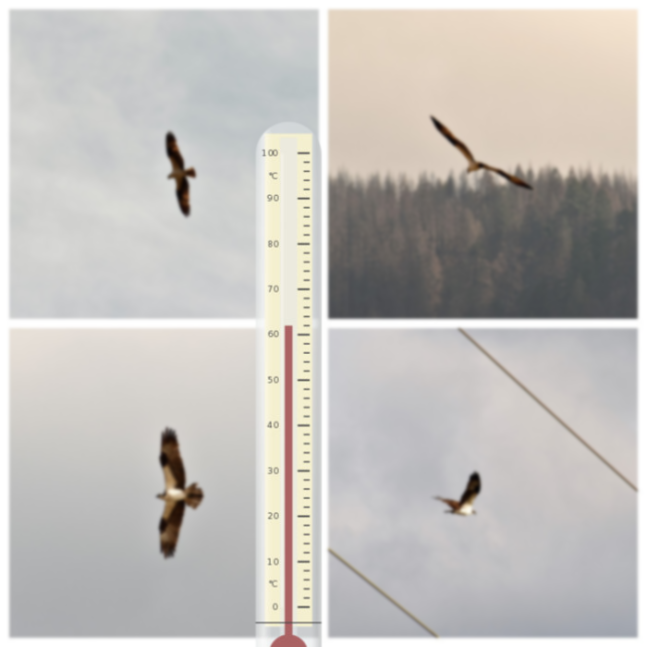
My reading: 62 °C
